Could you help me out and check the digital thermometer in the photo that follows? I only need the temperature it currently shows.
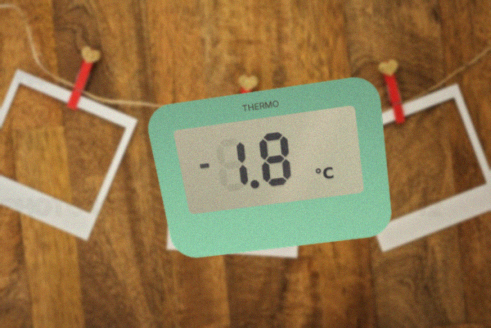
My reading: -1.8 °C
